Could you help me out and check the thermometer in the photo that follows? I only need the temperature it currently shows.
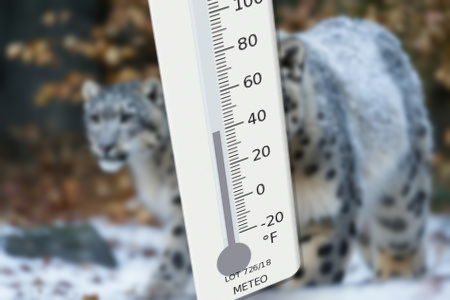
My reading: 40 °F
